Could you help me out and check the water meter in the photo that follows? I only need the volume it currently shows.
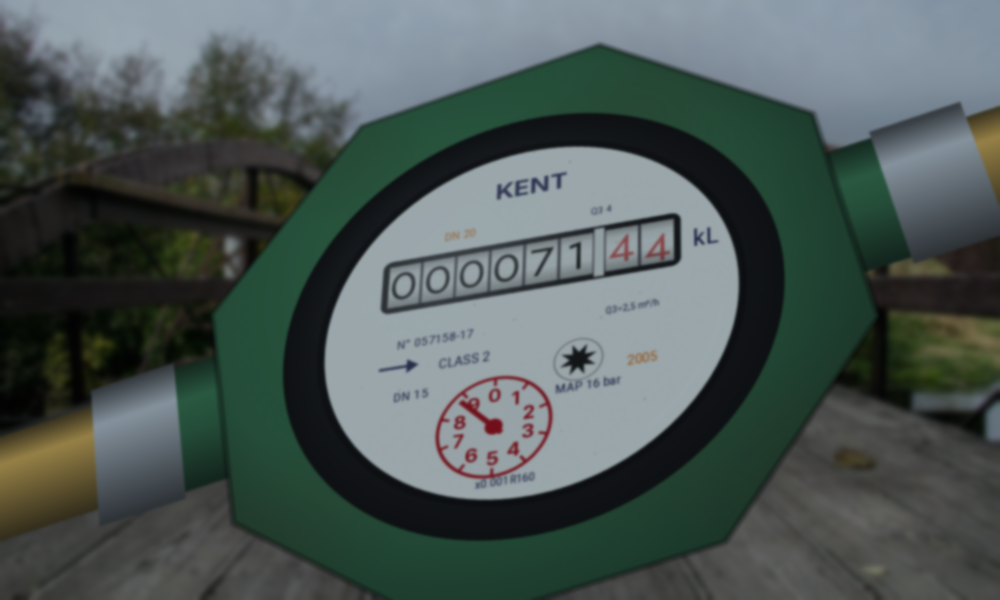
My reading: 71.438 kL
